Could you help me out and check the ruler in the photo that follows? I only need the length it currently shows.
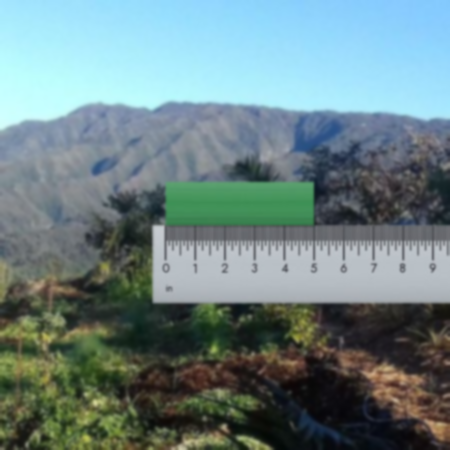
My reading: 5 in
